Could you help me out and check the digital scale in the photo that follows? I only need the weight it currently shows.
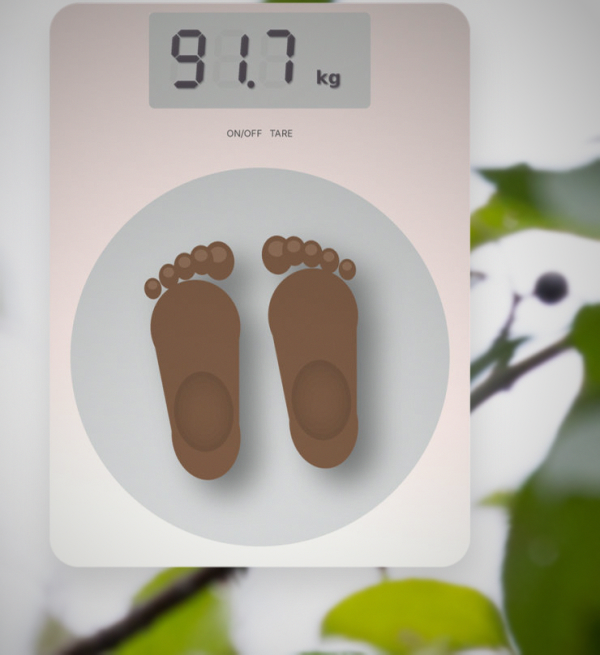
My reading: 91.7 kg
